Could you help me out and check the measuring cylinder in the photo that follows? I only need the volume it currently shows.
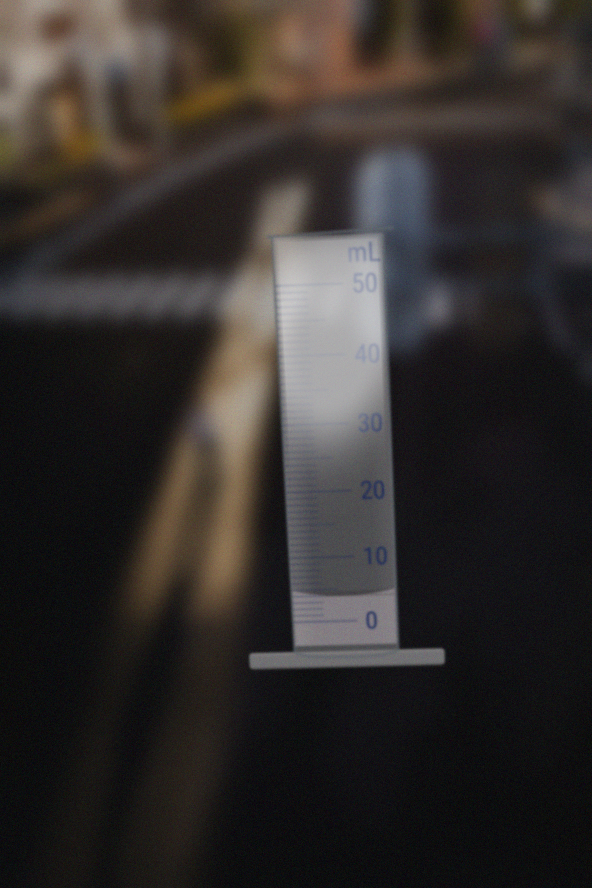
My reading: 4 mL
